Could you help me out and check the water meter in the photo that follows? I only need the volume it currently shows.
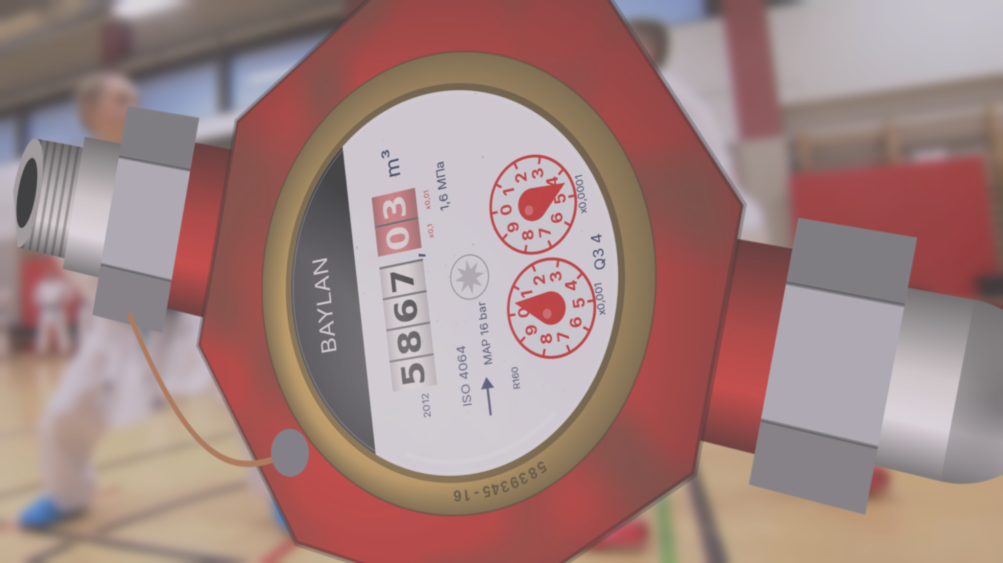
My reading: 5867.0304 m³
